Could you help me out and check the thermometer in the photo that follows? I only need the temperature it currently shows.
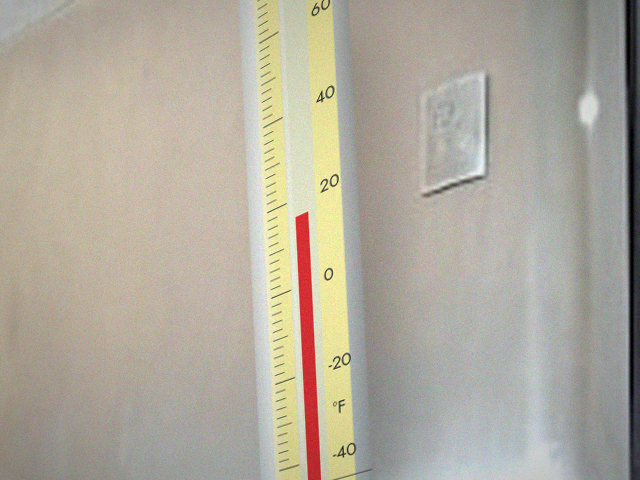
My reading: 16 °F
